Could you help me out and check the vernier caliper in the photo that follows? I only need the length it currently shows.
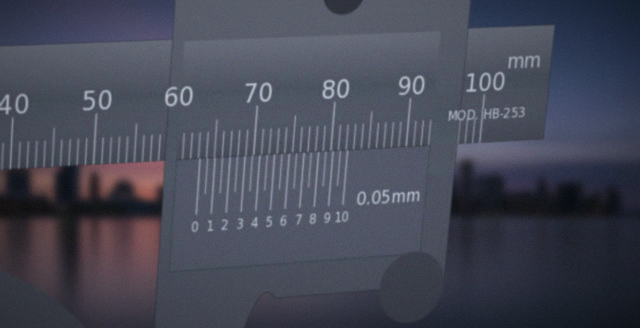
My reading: 63.2 mm
